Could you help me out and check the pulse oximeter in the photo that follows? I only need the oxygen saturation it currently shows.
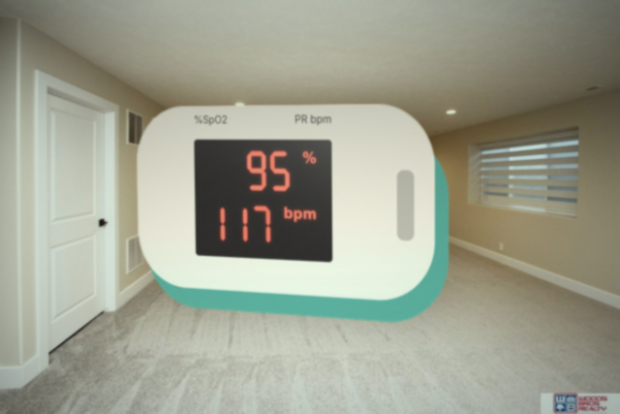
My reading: 95 %
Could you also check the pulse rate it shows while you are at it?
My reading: 117 bpm
